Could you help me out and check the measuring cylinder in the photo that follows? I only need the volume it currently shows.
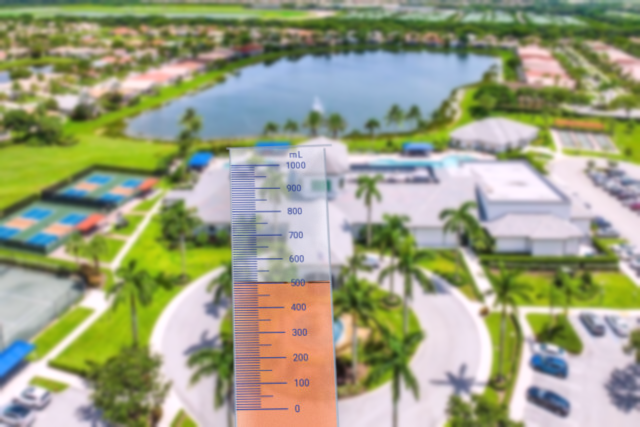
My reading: 500 mL
